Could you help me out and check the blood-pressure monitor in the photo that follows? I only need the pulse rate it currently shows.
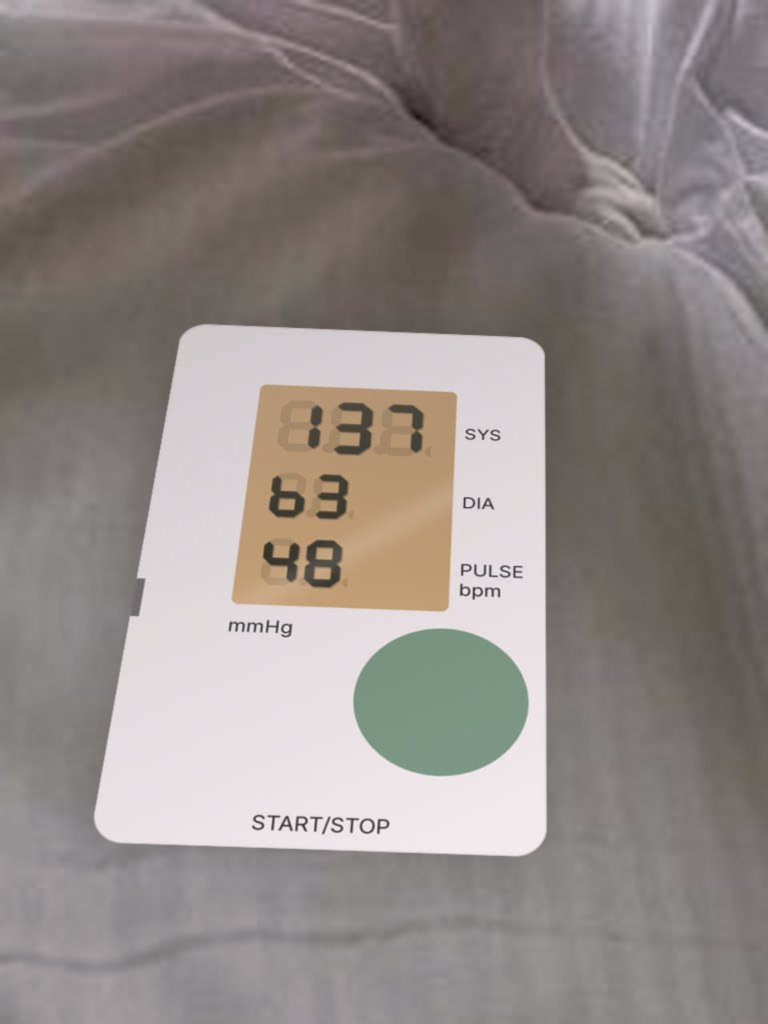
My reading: 48 bpm
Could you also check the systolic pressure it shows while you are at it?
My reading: 137 mmHg
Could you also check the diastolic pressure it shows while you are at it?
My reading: 63 mmHg
